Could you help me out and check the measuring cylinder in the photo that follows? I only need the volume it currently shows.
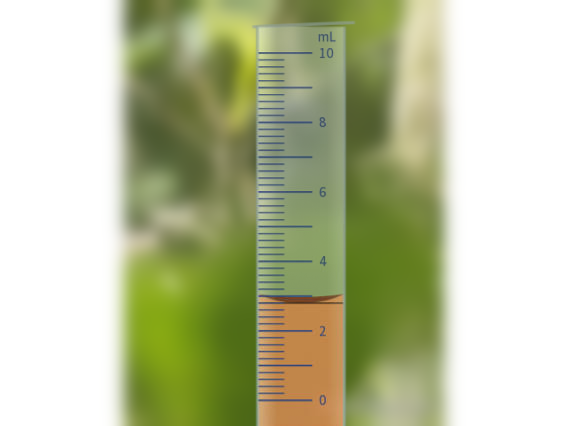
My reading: 2.8 mL
